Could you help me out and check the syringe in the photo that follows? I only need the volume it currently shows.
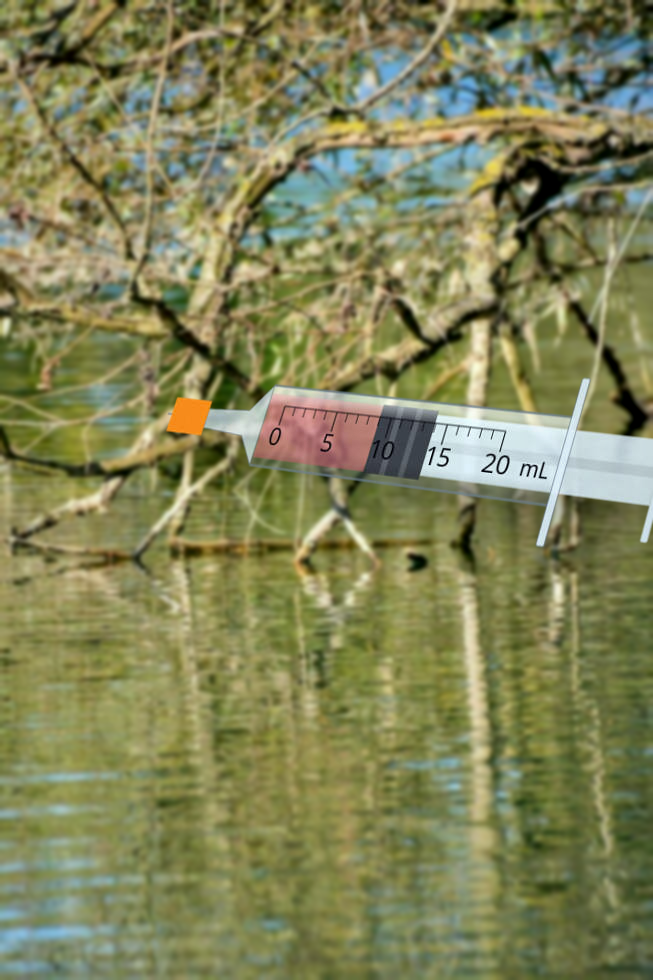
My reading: 9 mL
